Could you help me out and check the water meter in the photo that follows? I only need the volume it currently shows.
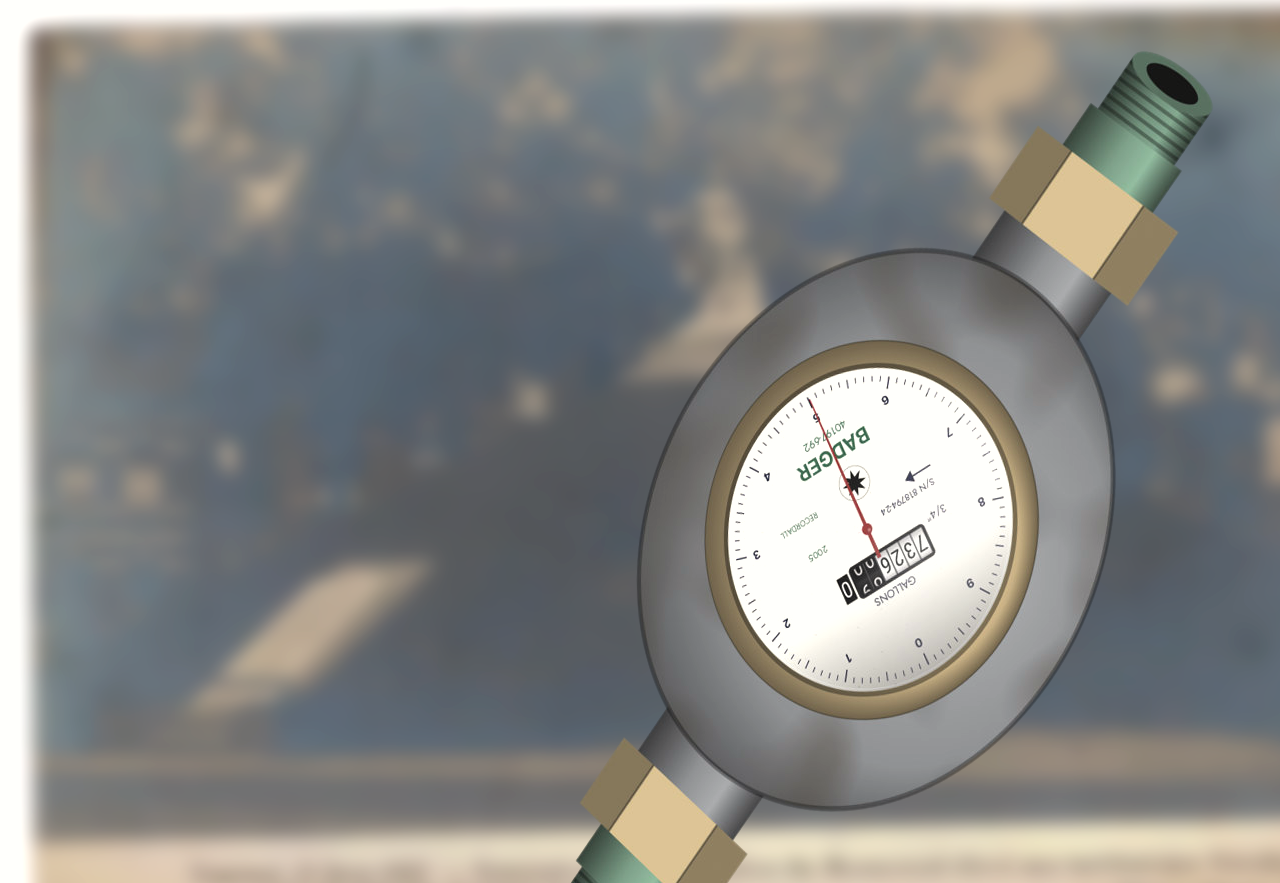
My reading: 7326895.0 gal
